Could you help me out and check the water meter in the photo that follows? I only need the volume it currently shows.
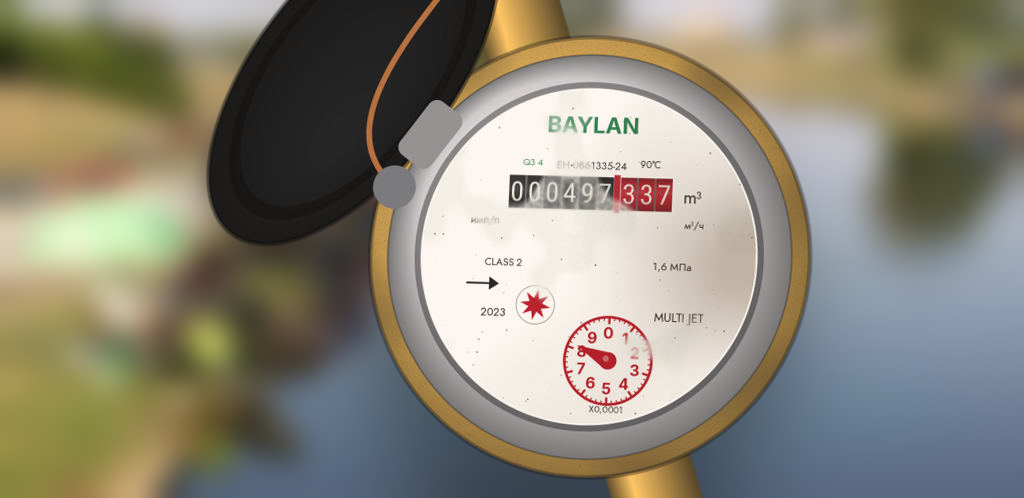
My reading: 497.3378 m³
